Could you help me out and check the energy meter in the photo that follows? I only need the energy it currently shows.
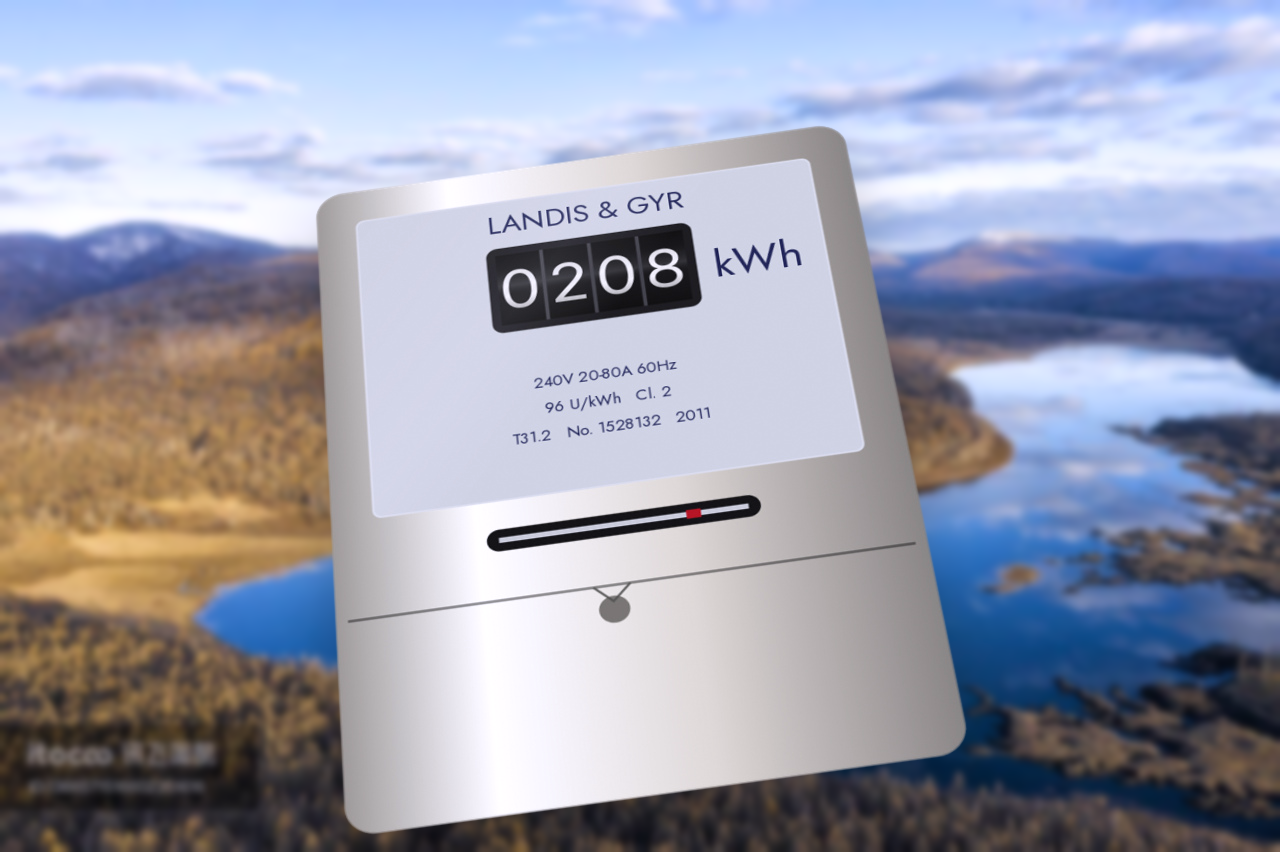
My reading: 208 kWh
